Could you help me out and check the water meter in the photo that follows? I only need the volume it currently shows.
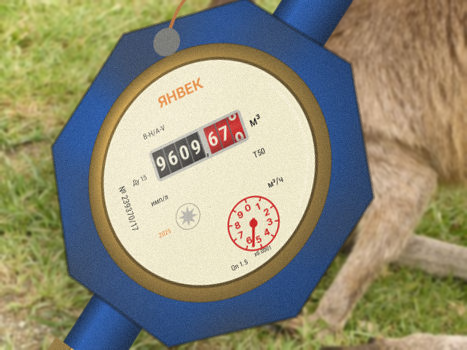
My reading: 9609.6785 m³
